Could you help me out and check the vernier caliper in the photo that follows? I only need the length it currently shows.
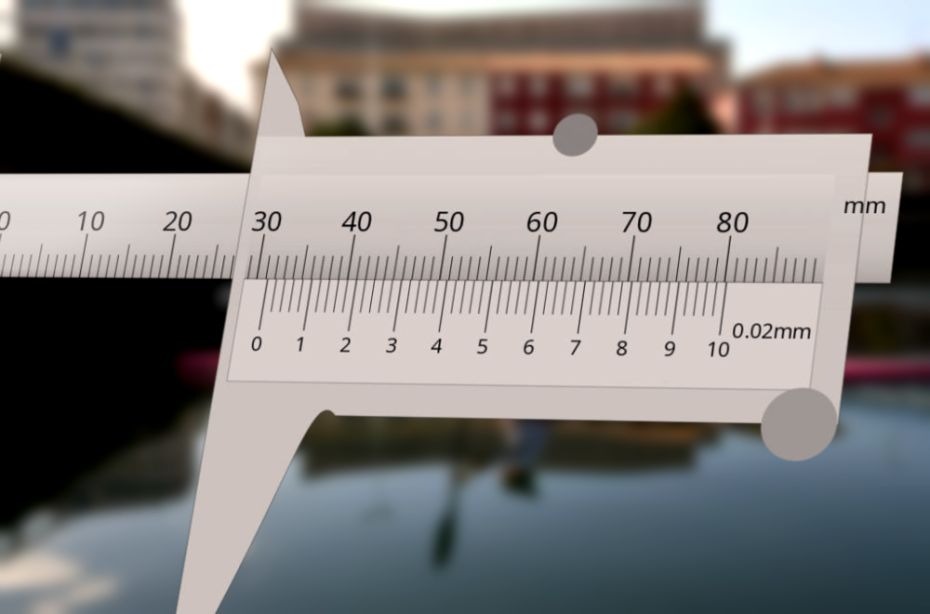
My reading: 31.2 mm
